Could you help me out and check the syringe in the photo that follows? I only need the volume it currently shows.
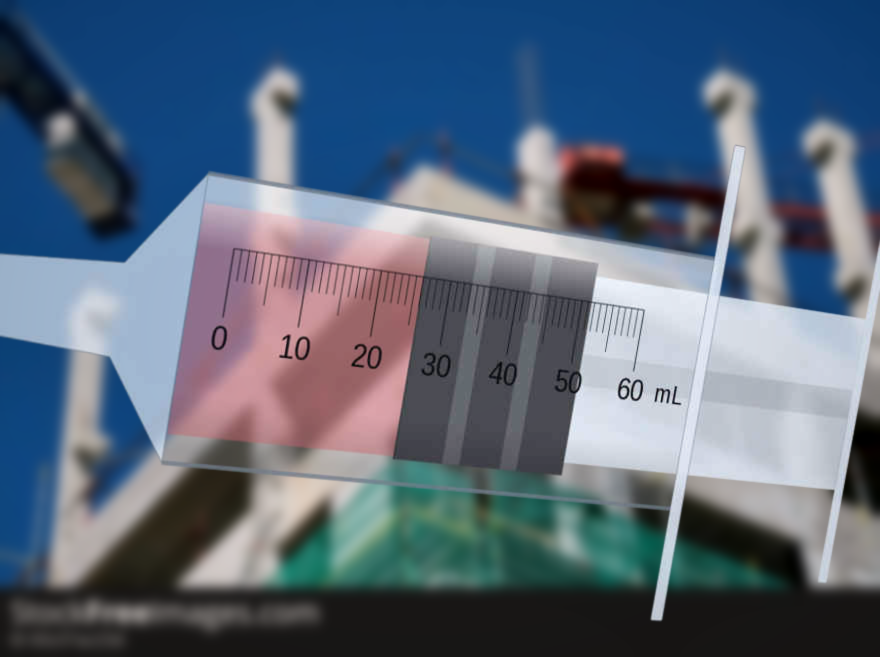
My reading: 26 mL
